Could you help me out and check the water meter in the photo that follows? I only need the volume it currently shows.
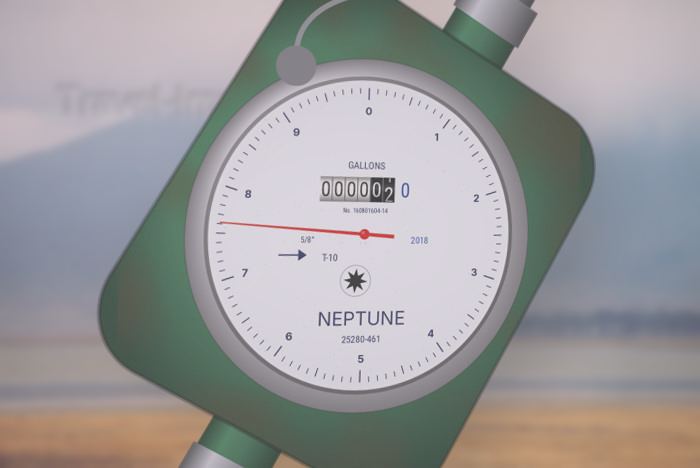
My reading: 17.6 gal
